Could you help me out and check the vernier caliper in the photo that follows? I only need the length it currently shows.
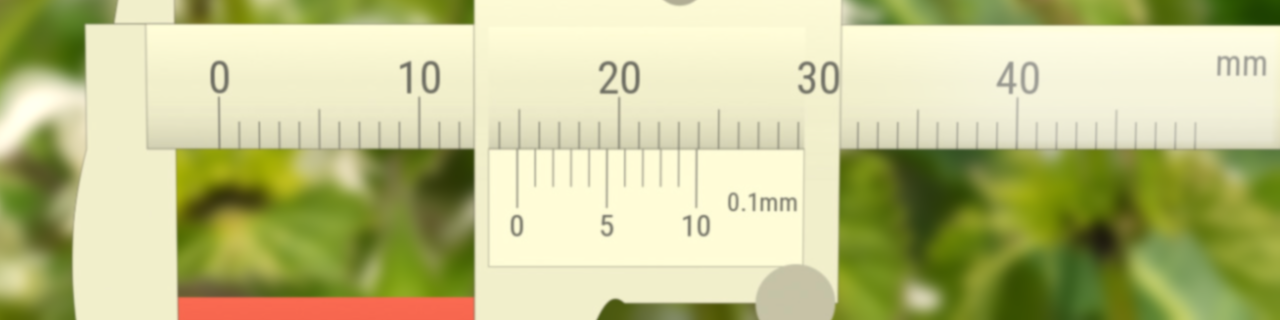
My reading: 14.9 mm
